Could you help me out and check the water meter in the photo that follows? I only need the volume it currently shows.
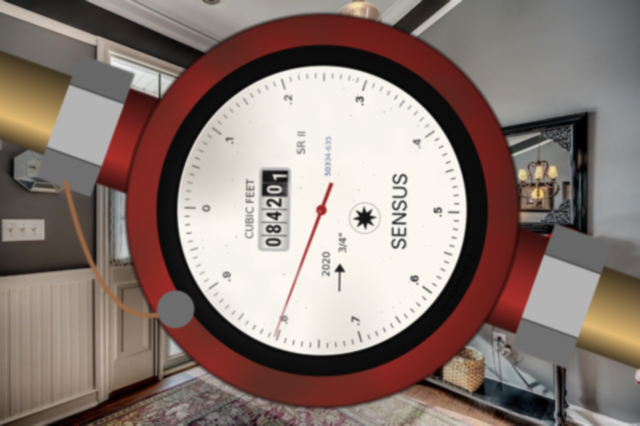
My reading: 84200.80 ft³
